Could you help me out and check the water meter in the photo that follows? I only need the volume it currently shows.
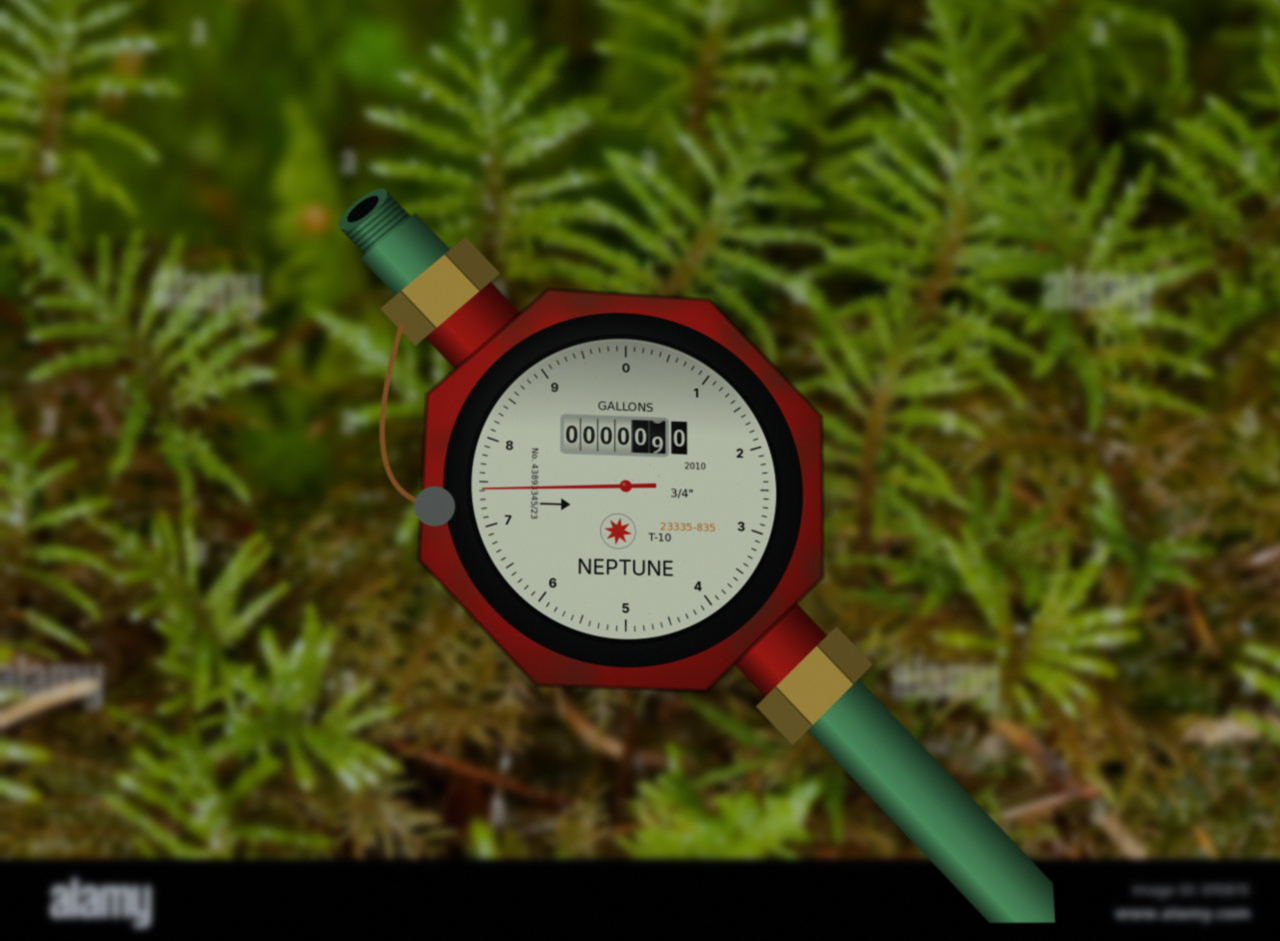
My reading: 87.4 gal
